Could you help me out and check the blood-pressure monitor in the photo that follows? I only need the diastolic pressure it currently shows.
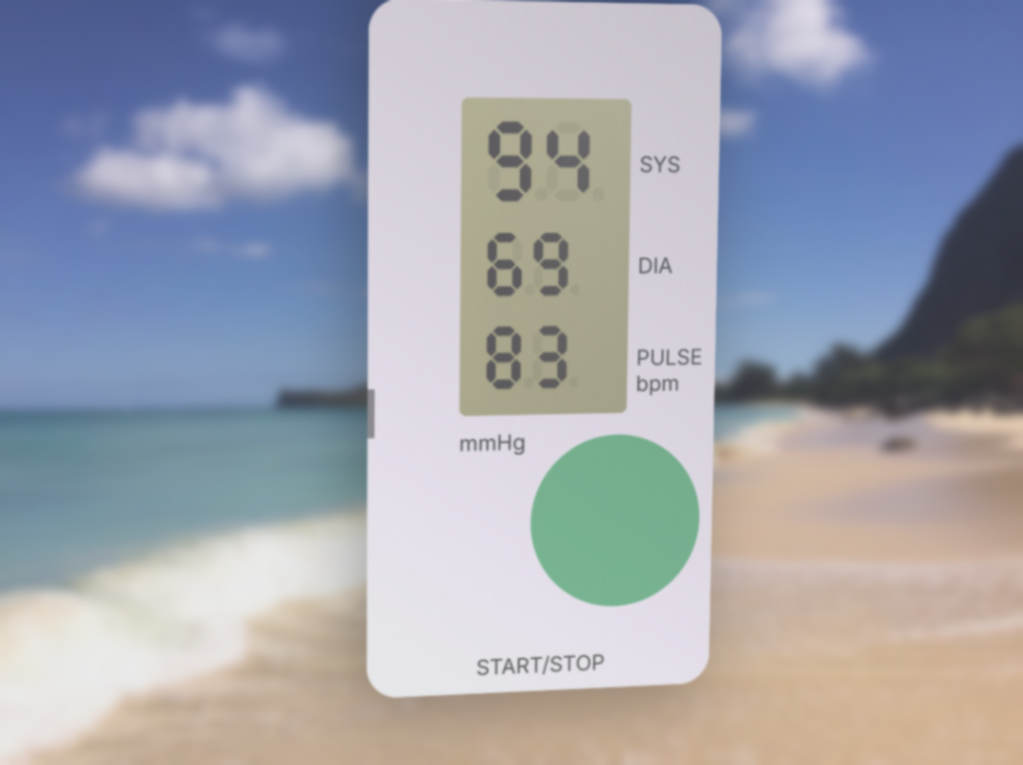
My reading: 69 mmHg
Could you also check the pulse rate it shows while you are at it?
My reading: 83 bpm
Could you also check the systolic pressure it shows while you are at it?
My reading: 94 mmHg
